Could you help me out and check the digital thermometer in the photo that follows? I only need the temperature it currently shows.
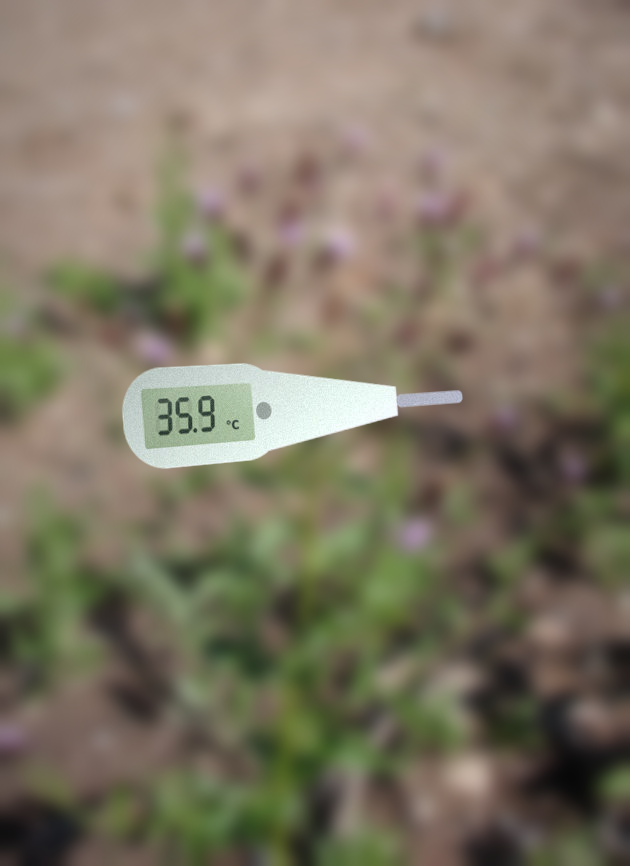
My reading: 35.9 °C
